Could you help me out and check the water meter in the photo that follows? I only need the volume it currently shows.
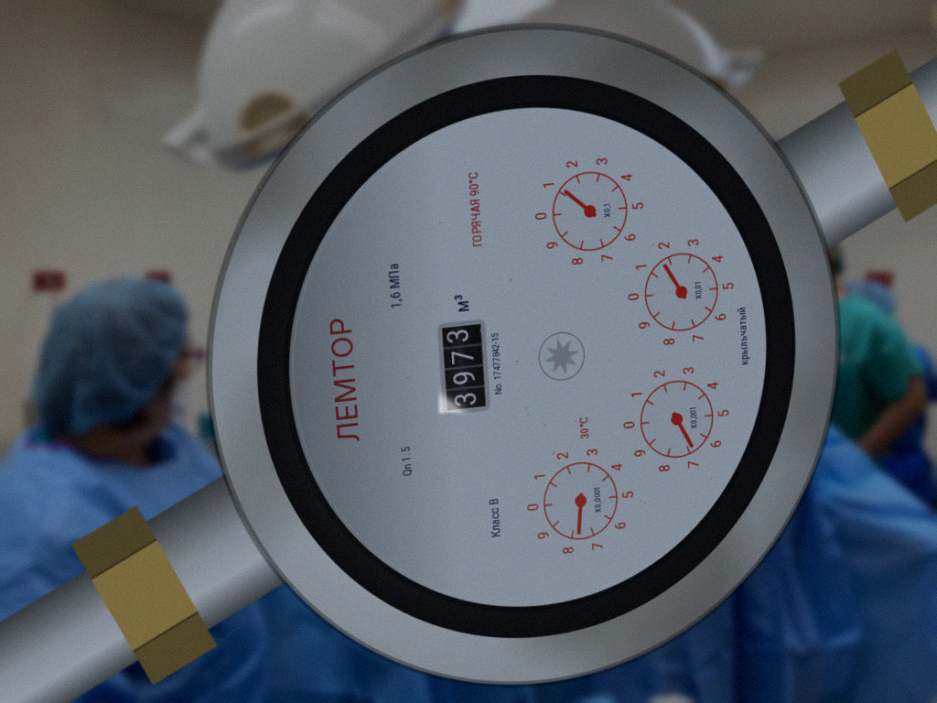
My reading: 3973.1167 m³
